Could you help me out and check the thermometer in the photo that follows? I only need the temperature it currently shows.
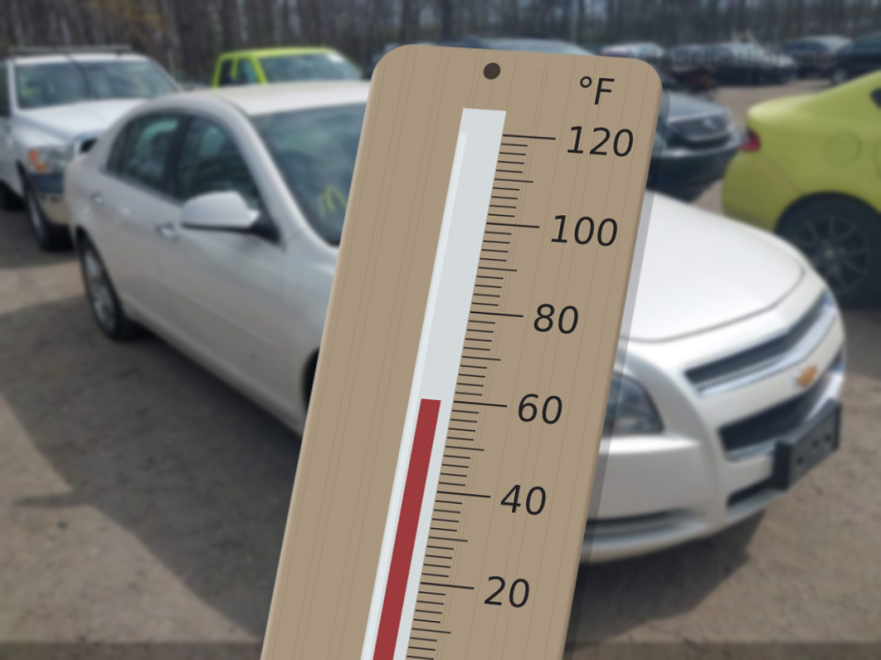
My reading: 60 °F
